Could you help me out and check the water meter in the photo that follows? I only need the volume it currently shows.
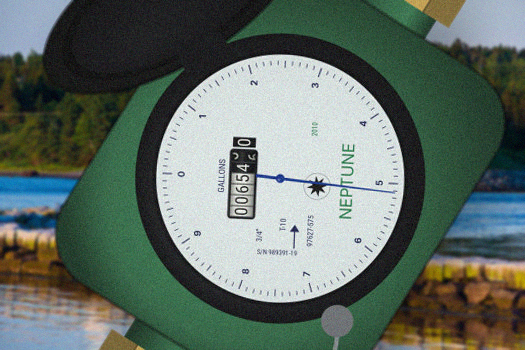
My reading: 65455.1 gal
